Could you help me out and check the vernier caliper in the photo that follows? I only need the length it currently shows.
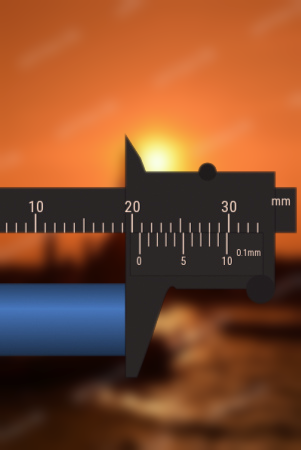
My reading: 20.8 mm
